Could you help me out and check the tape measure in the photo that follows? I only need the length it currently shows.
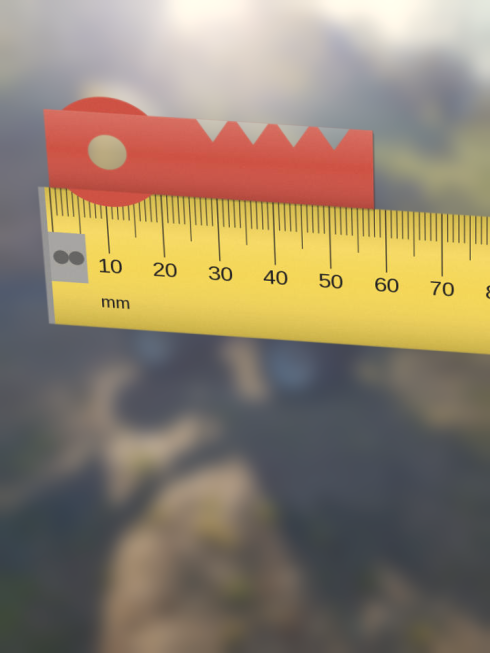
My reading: 58 mm
